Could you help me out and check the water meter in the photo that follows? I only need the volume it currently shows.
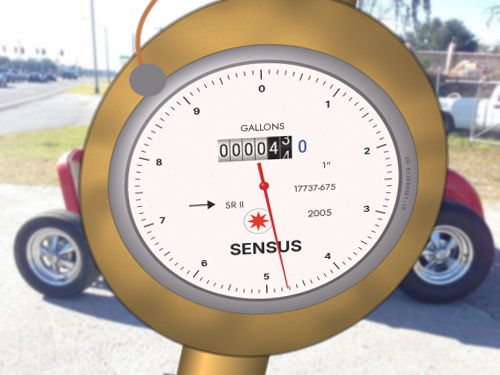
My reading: 434.7 gal
